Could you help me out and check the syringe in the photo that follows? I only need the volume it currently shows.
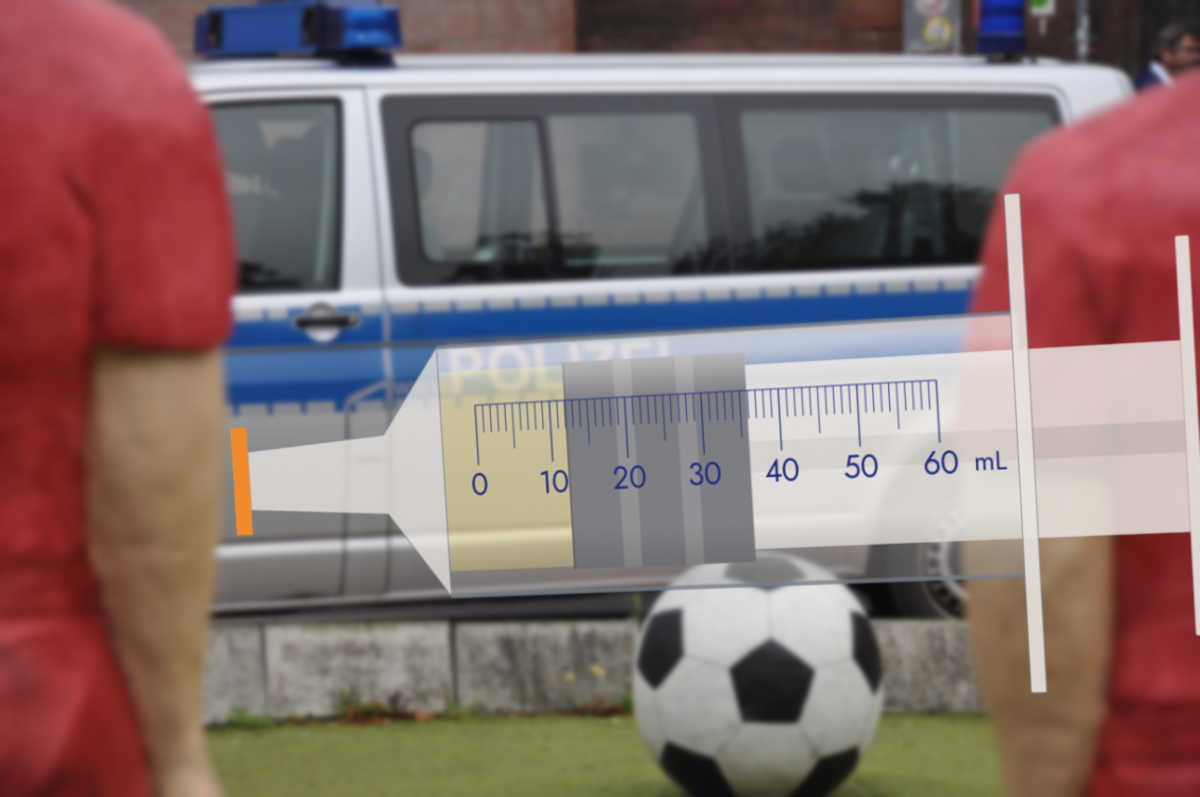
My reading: 12 mL
